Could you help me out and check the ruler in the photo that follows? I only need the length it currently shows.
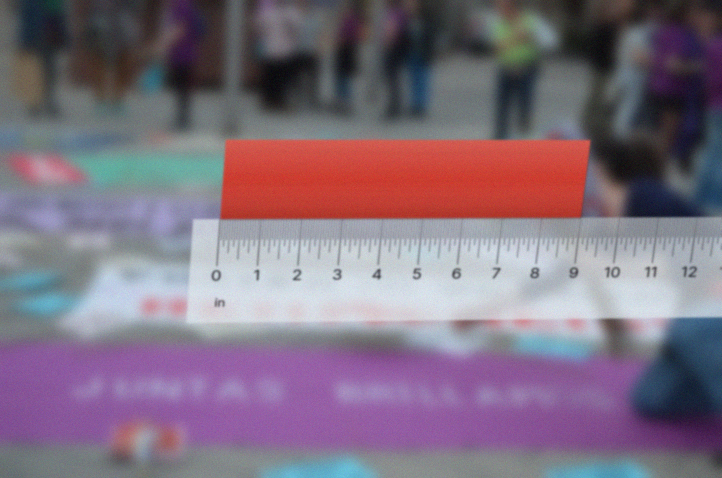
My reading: 9 in
